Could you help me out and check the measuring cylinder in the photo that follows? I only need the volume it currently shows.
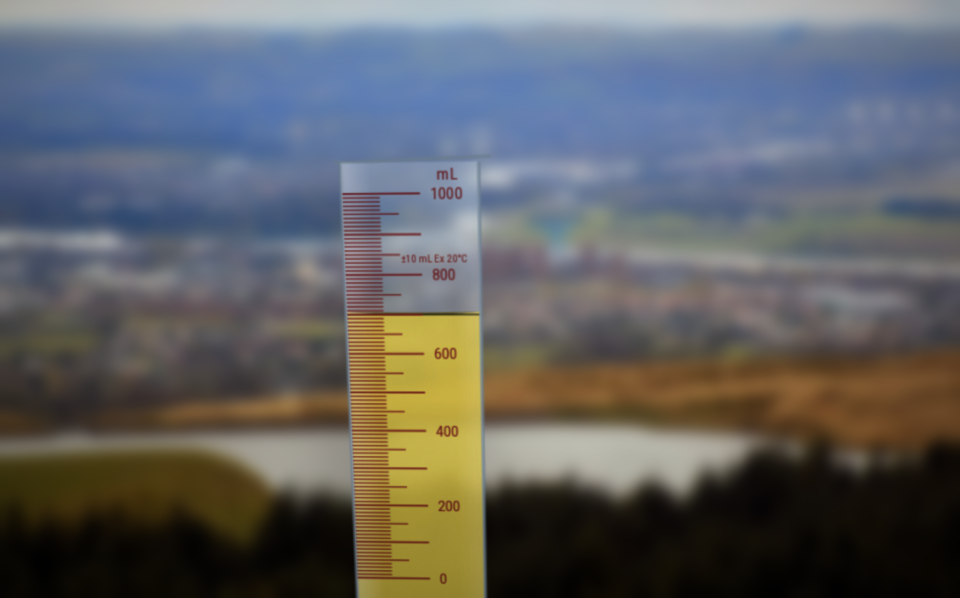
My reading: 700 mL
